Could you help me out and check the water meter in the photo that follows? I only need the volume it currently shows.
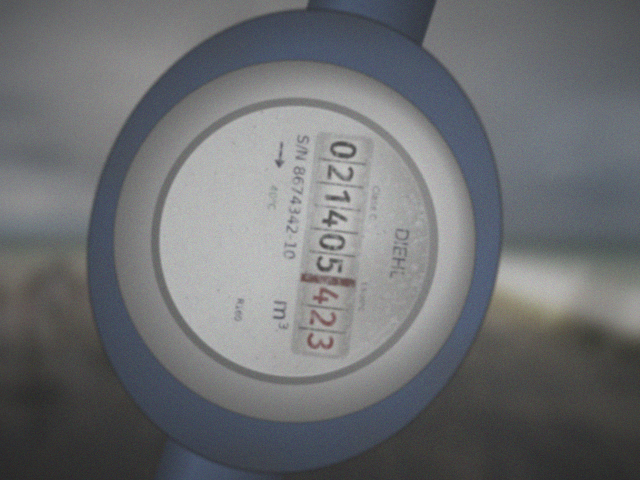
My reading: 21405.423 m³
